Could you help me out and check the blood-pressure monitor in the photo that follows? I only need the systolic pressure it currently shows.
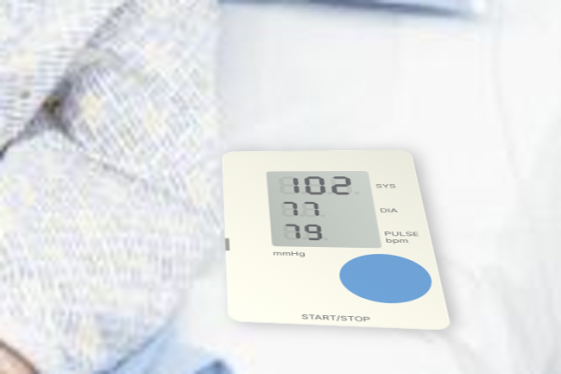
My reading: 102 mmHg
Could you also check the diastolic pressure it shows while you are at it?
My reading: 77 mmHg
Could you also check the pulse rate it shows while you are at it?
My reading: 79 bpm
